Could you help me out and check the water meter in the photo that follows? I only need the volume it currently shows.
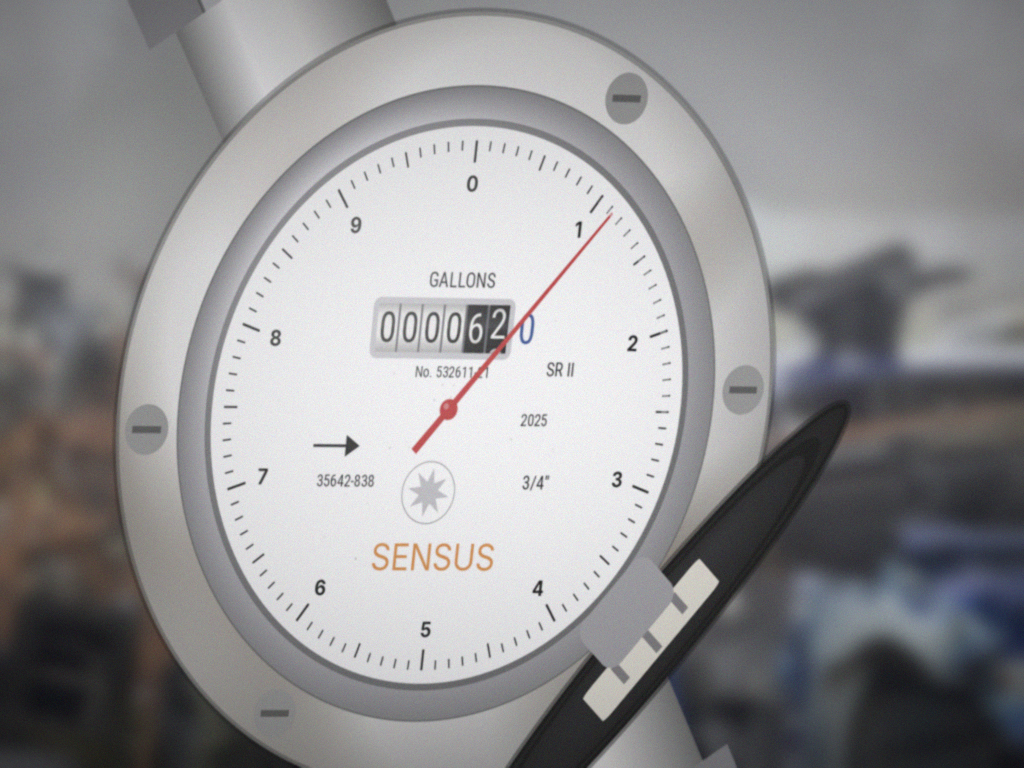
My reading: 621.1 gal
